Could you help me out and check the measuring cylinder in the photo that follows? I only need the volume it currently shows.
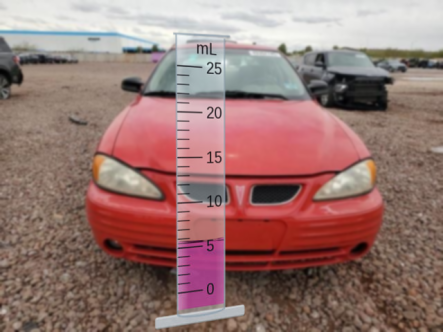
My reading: 5.5 mL
